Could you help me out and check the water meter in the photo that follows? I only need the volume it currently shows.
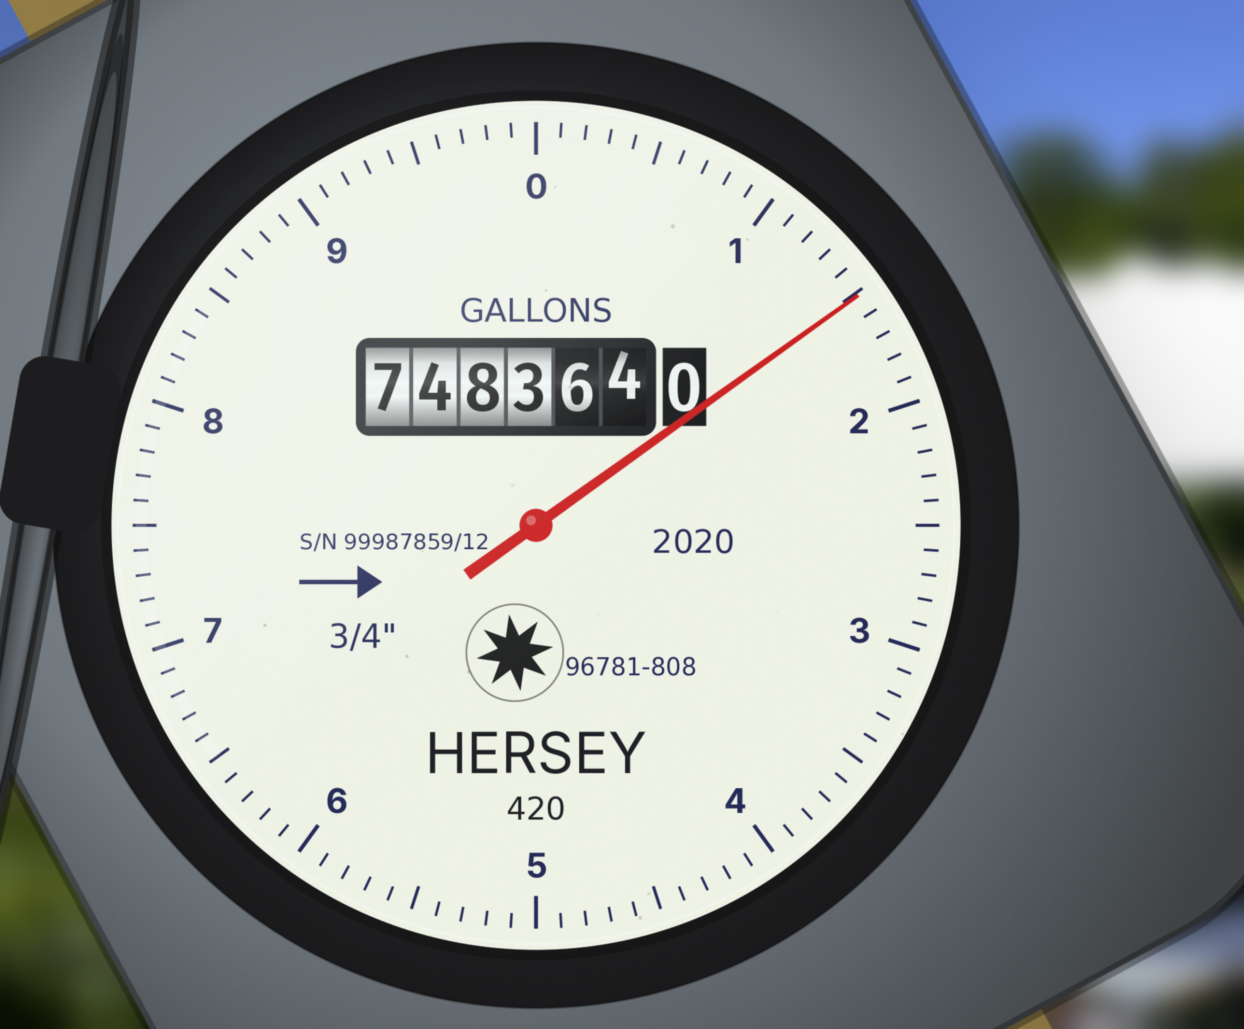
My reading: 7483641.5 gal
